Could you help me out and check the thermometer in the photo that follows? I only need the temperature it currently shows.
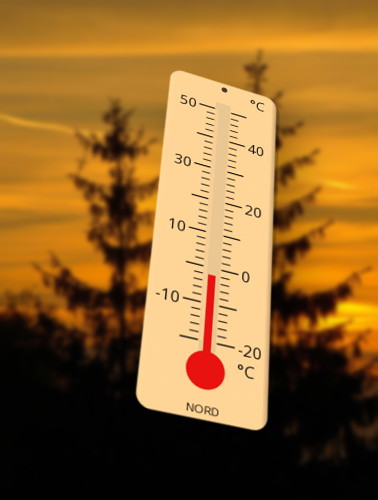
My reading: -2 °C
